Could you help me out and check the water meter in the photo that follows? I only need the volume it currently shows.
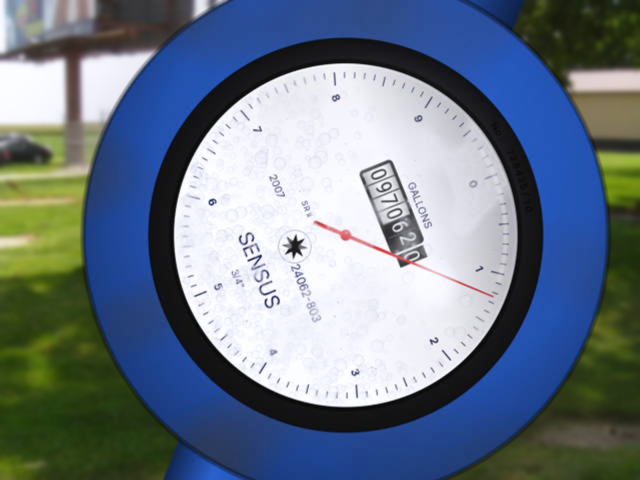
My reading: 970621.2 gal
